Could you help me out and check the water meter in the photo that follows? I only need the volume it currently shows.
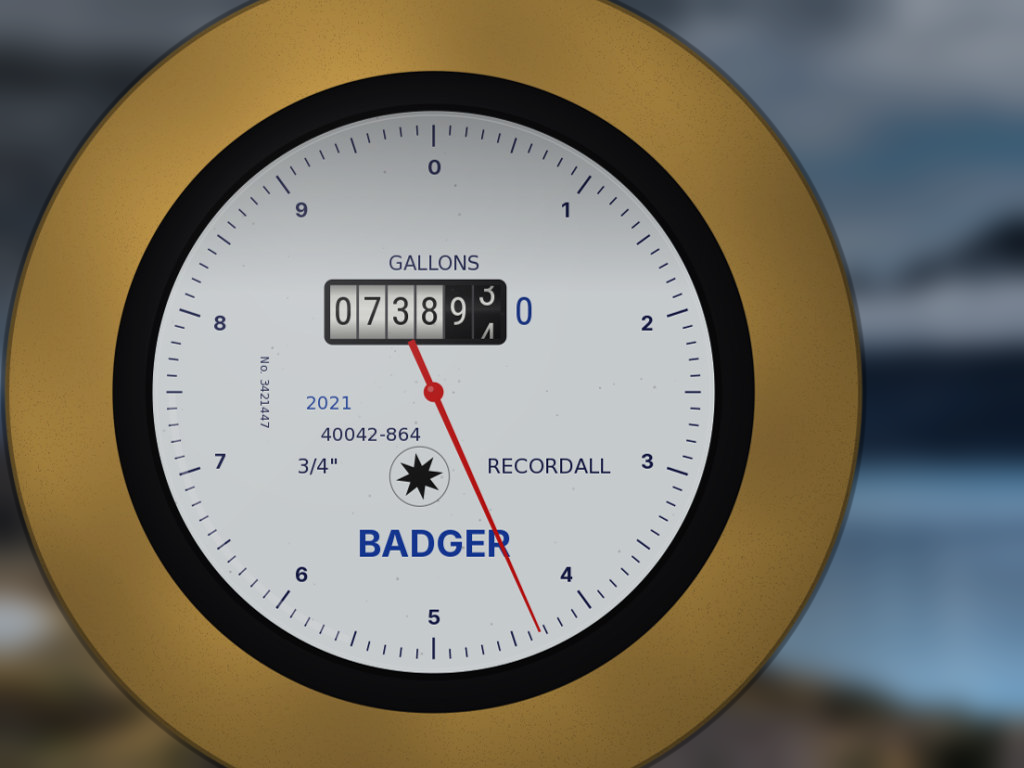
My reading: 738934.3 gal
